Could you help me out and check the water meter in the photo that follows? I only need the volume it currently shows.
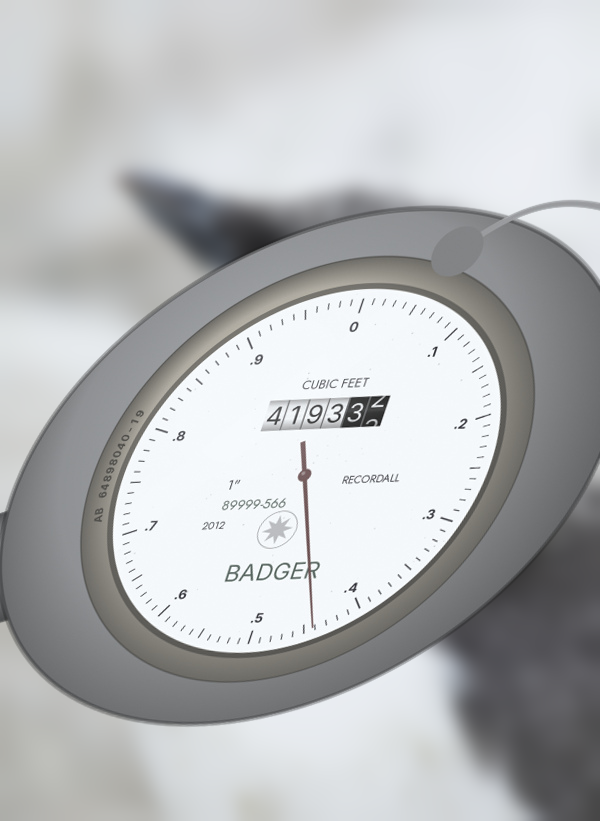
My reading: 419332.44 ft³
